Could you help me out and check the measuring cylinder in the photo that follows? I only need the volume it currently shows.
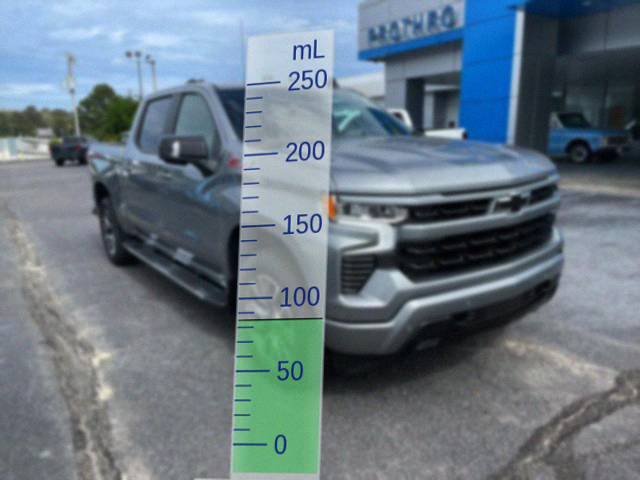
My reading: 85 mL
